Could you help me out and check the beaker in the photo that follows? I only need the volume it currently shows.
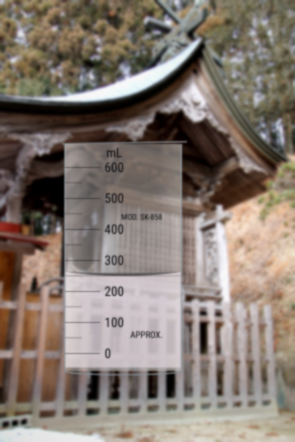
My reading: 250 mL
